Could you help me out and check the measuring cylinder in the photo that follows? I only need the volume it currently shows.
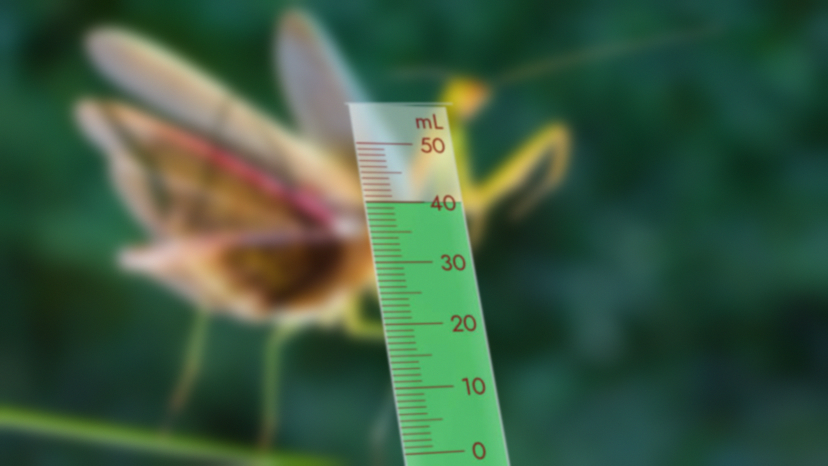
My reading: 40 mL
